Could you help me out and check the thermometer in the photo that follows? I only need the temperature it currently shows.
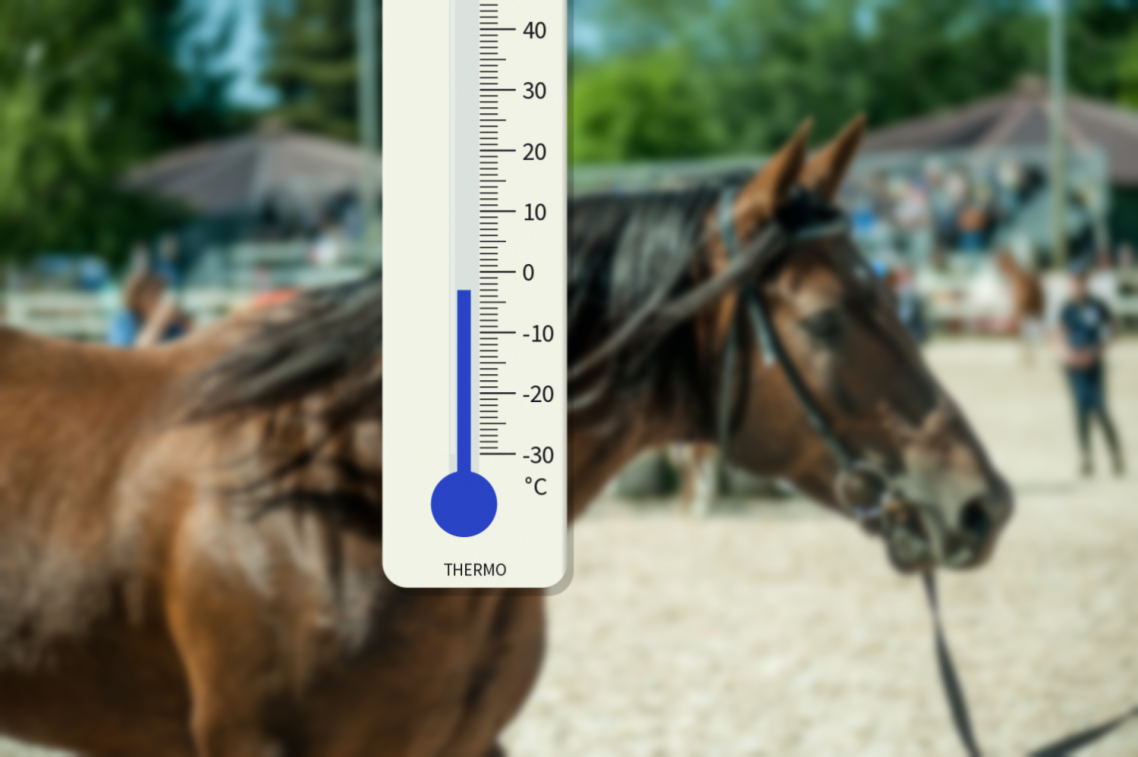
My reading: -3 °C
